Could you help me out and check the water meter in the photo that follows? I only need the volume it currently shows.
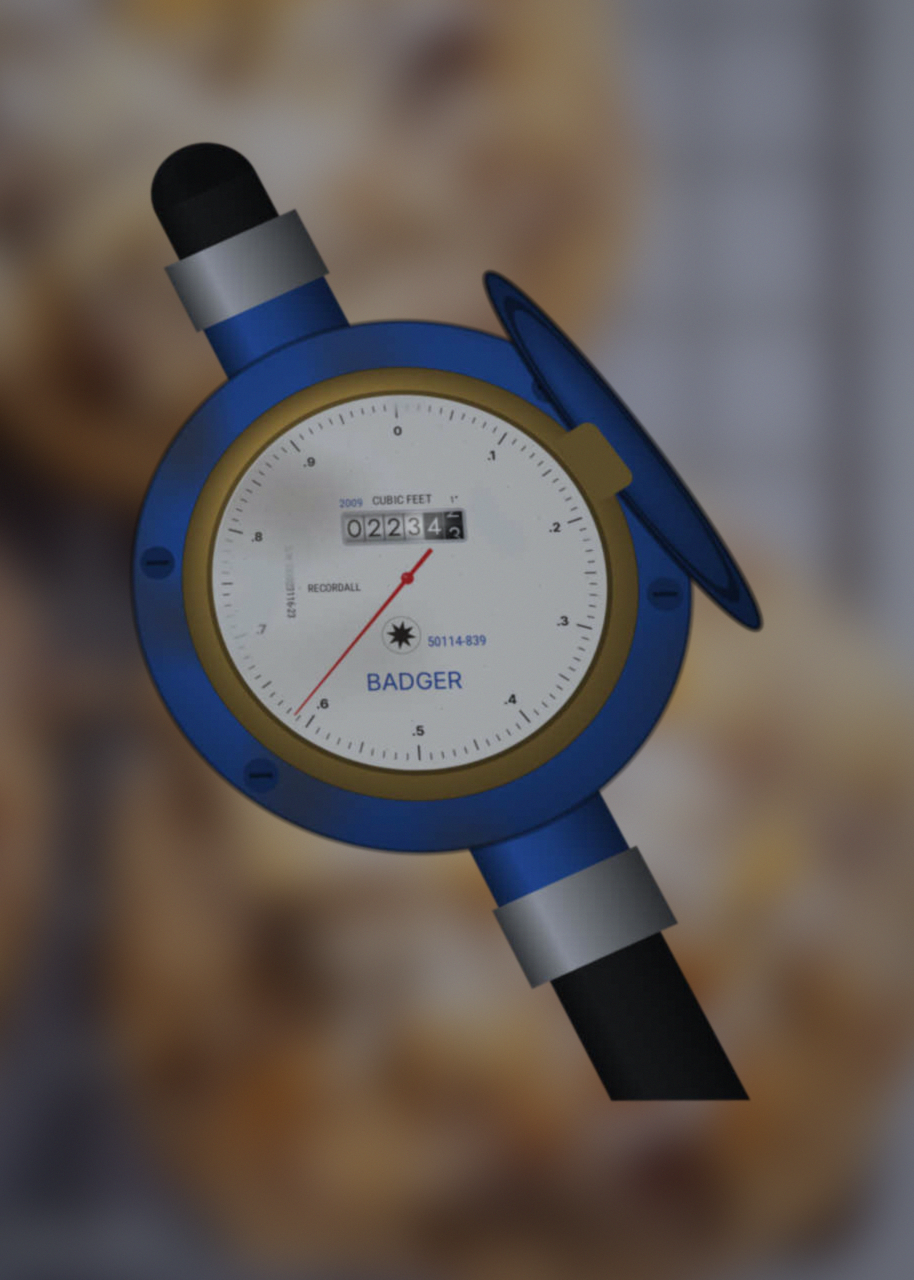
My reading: 22342.61 ft³
